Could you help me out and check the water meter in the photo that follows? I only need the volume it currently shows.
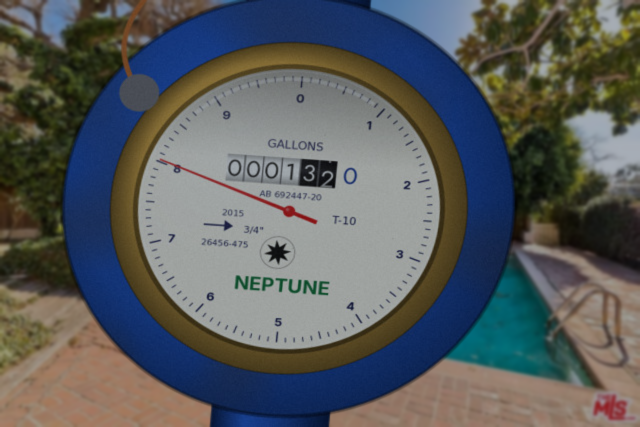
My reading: 1318.0 gal
